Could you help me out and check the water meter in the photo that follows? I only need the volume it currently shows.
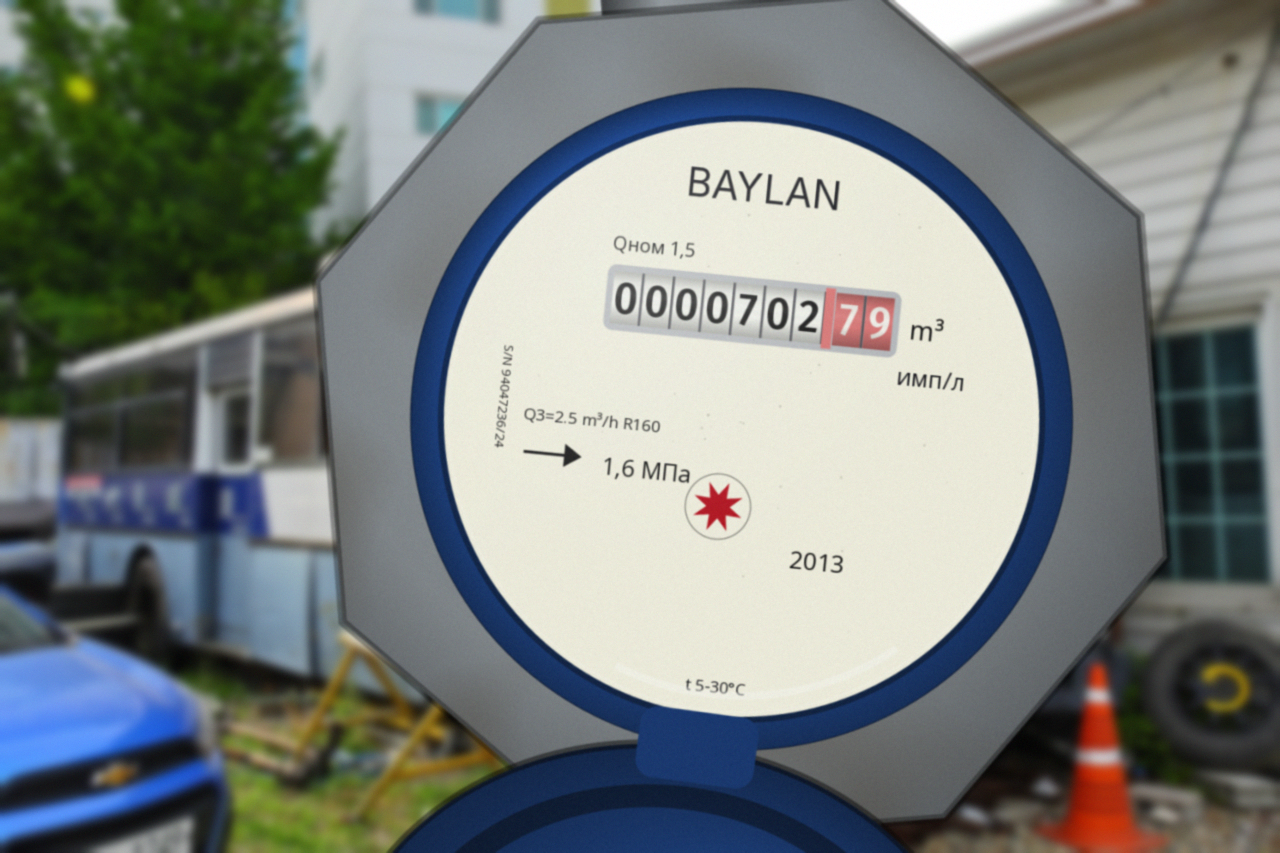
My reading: 702.79 m³
